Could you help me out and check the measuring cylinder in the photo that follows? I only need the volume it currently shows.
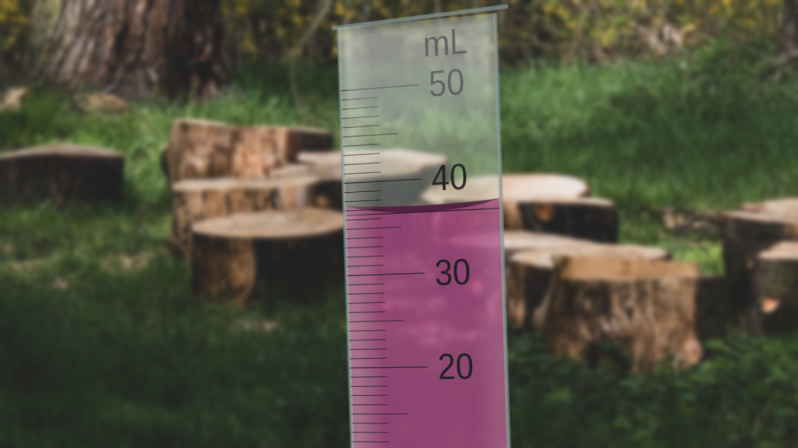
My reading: 36.5 mL
